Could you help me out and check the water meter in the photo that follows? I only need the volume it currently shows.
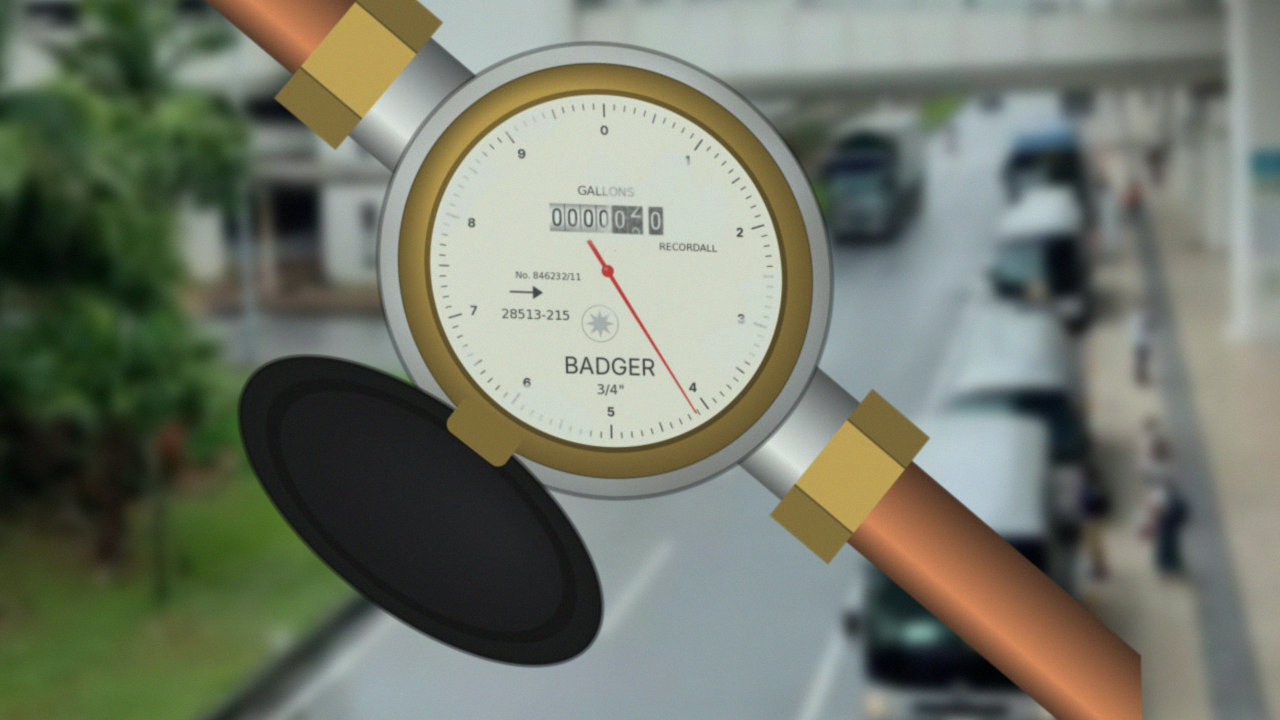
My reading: 24.1 gal
